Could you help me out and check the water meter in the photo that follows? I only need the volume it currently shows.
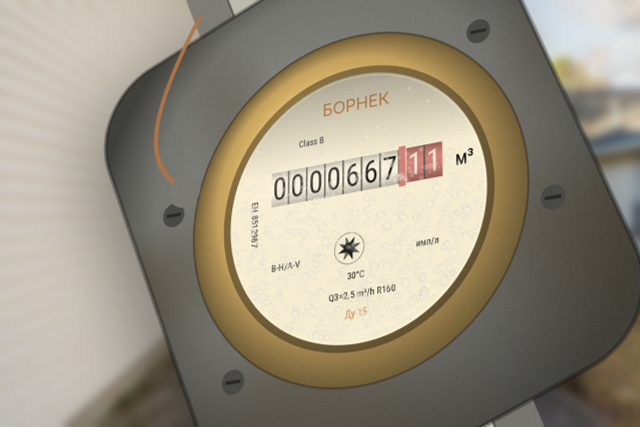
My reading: 667.11 m³
